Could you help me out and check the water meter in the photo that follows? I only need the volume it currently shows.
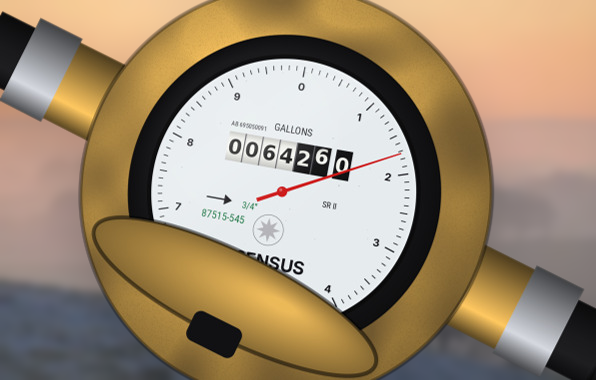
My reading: 64261.7 gal
